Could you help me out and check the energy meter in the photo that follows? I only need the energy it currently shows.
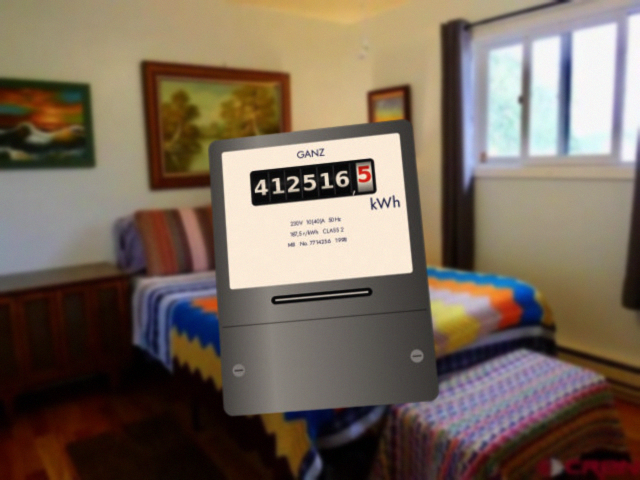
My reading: 412516.5 kWh
